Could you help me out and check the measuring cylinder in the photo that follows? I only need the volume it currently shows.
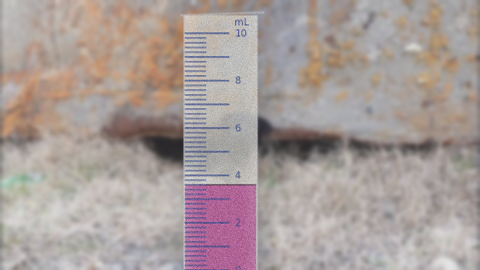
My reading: 3.6 mL
